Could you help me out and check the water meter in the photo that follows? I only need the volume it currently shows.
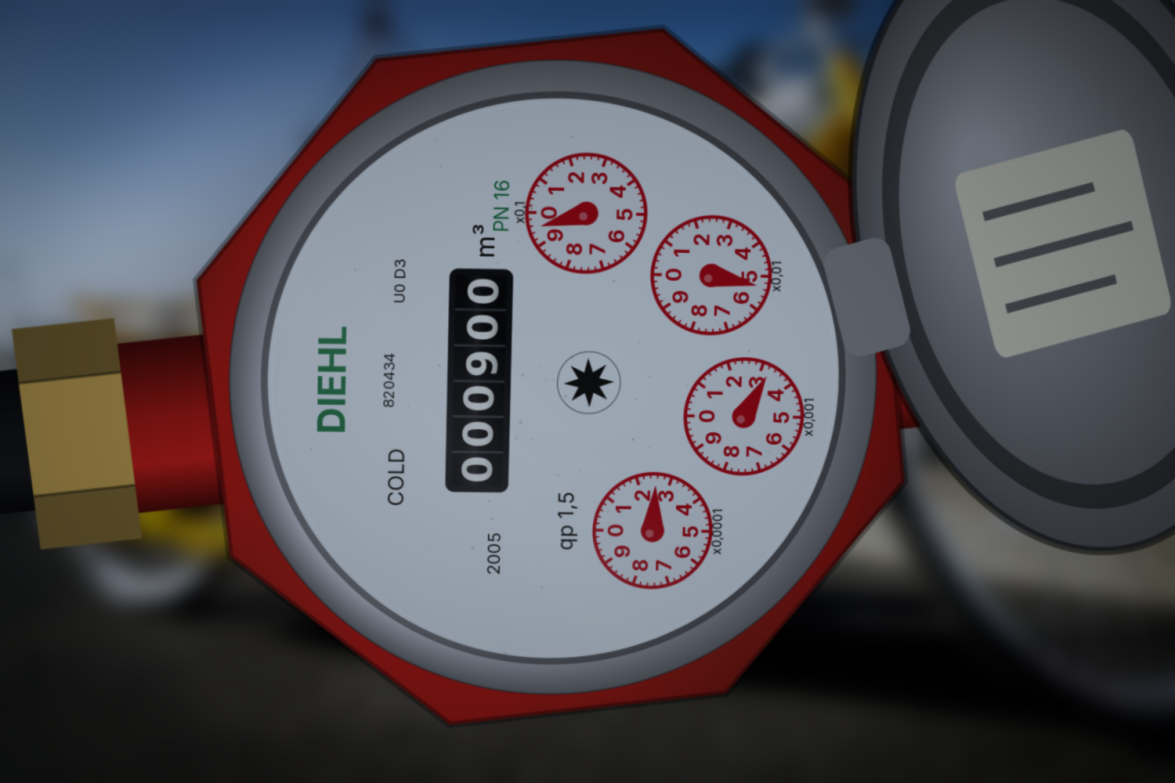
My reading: 899.9532 m³
